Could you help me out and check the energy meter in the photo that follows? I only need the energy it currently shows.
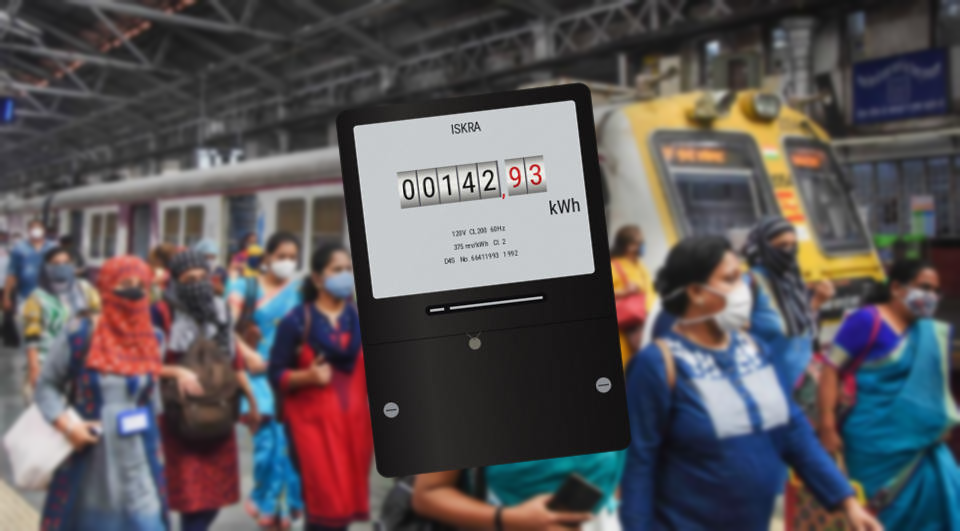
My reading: 142.93 kWh
